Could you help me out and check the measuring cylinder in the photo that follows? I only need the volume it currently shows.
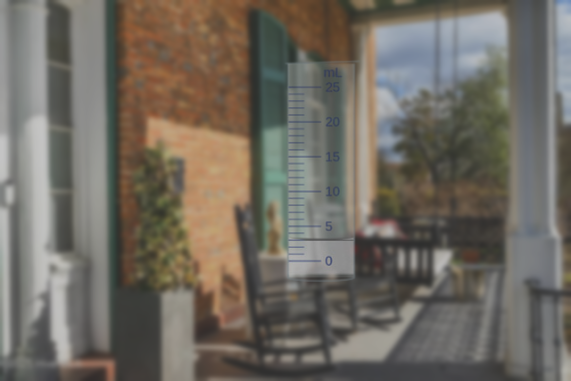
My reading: 3 mL
